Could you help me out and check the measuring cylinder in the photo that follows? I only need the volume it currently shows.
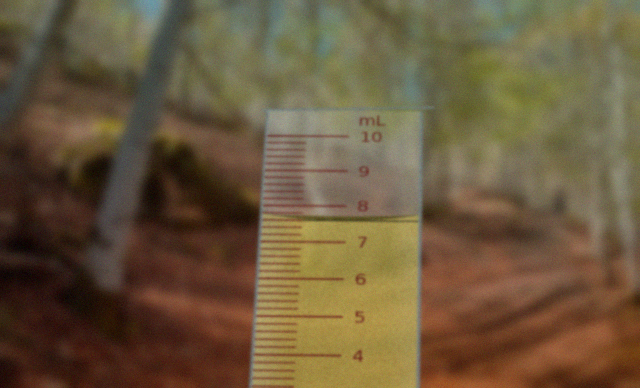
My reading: 7.6 mL
